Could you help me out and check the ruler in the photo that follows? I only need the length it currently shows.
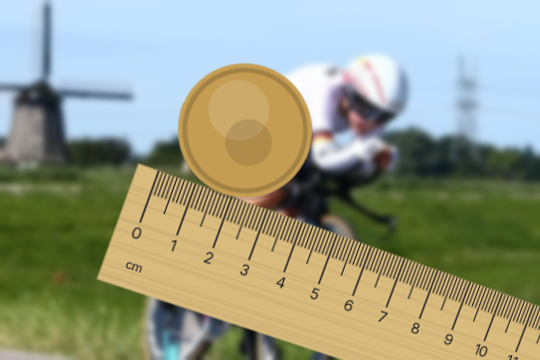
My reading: 3.5 cm
